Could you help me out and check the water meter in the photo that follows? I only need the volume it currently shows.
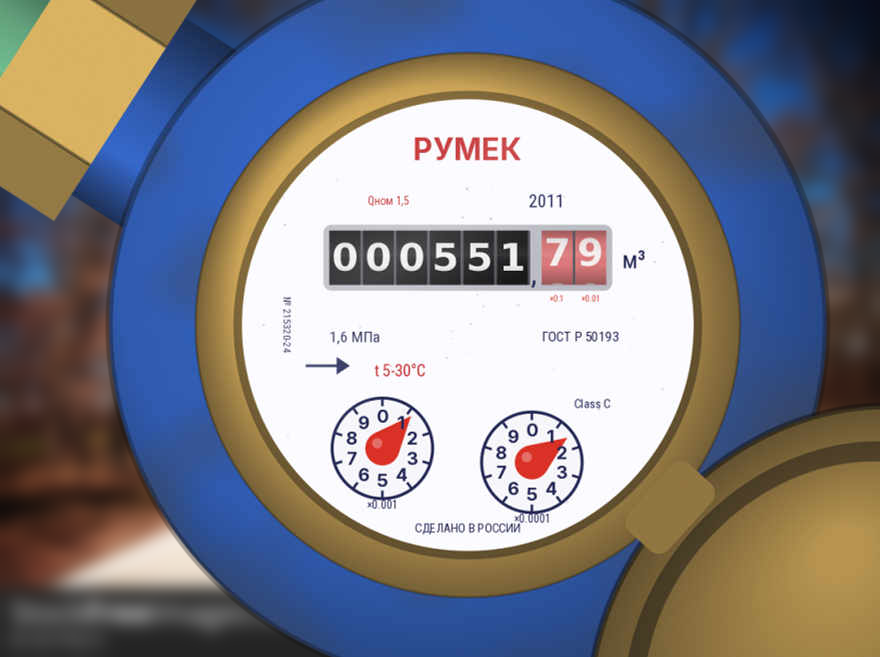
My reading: 551.7911 m³
